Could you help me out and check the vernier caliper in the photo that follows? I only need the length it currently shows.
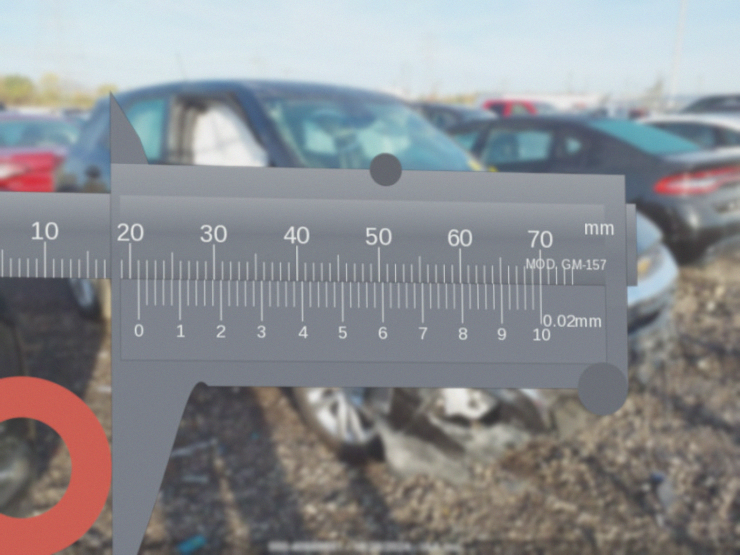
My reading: 21.0 mm
